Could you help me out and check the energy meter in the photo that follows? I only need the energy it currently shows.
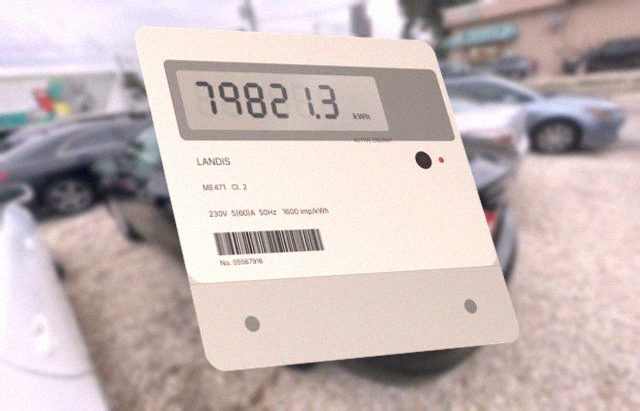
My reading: 79821.3 kWh
